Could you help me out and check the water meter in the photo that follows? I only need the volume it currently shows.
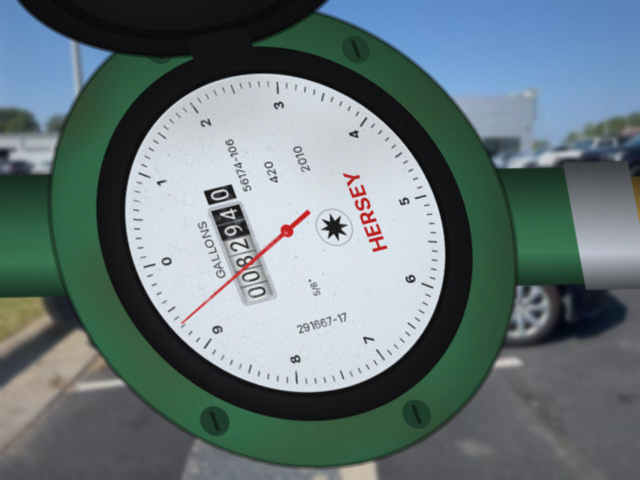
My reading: 82939.3 gal
